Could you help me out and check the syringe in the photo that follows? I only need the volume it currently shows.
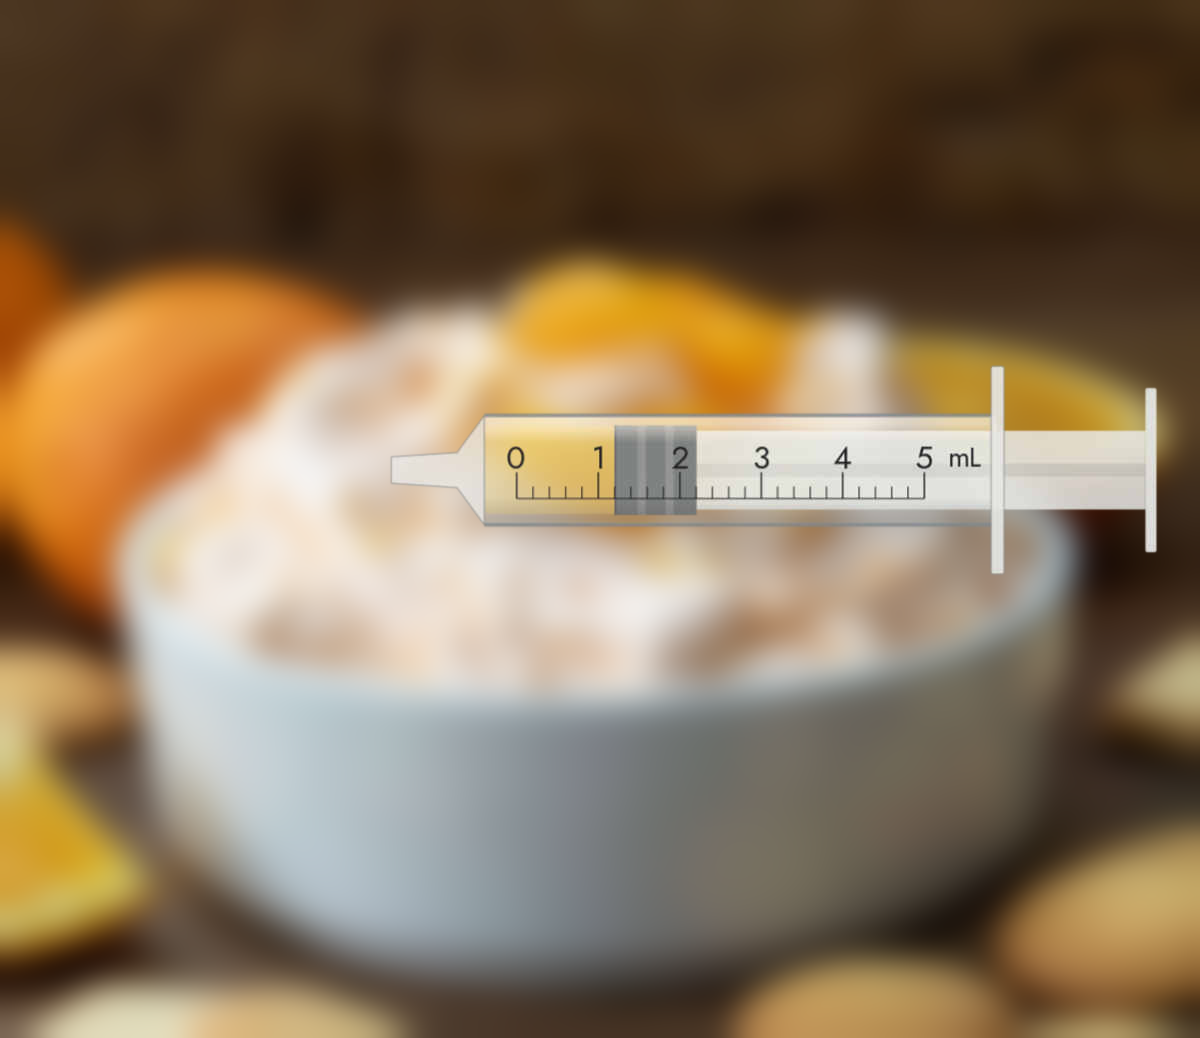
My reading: 1.2 mL
